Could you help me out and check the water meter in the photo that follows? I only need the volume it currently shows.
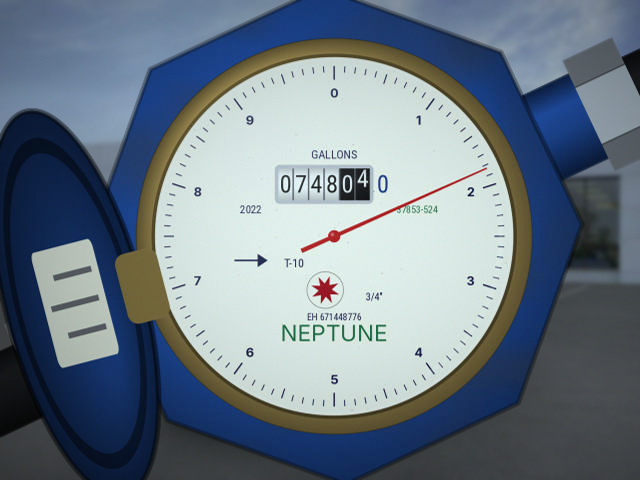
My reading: 748041.8 gal
